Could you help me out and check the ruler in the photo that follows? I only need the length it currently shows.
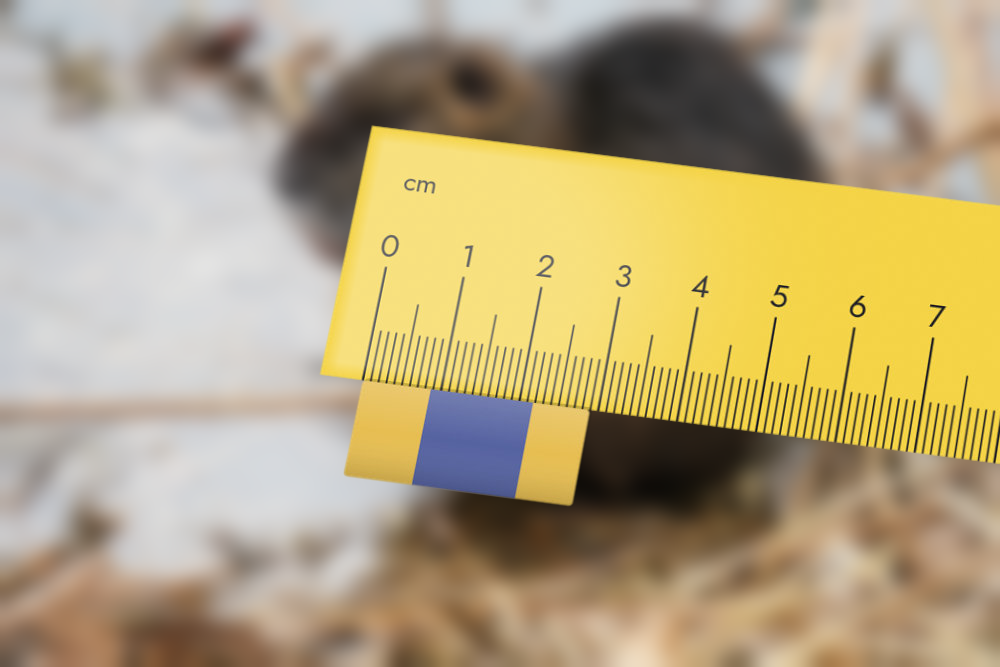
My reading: 2.9 cm
